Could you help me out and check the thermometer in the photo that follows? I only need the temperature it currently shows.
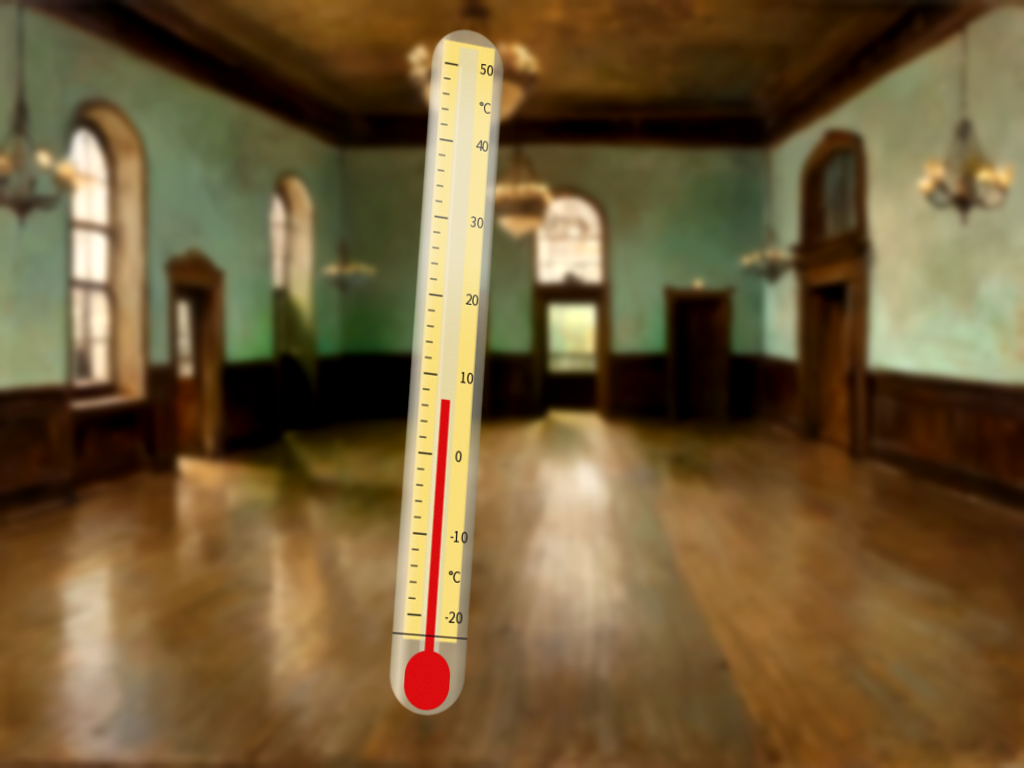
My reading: 7 °C
